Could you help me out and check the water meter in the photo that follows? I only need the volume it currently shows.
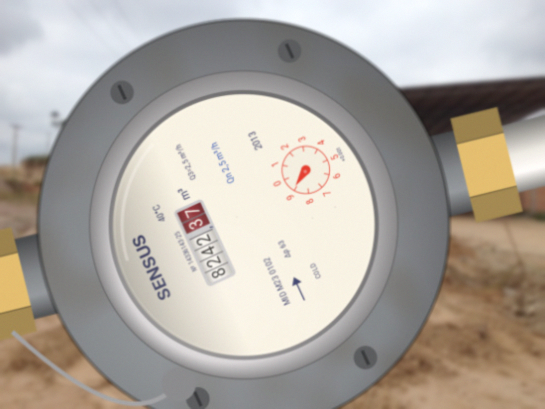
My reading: 8242.369 m³
